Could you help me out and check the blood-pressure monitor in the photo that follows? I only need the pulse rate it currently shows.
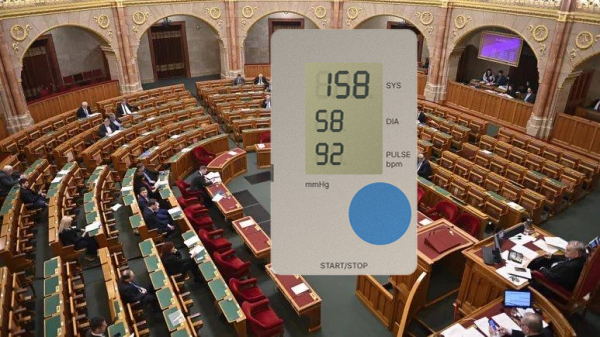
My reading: 92 bpm
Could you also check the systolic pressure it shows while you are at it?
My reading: 158 mmHg
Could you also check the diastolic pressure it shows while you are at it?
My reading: 58 mmHg
